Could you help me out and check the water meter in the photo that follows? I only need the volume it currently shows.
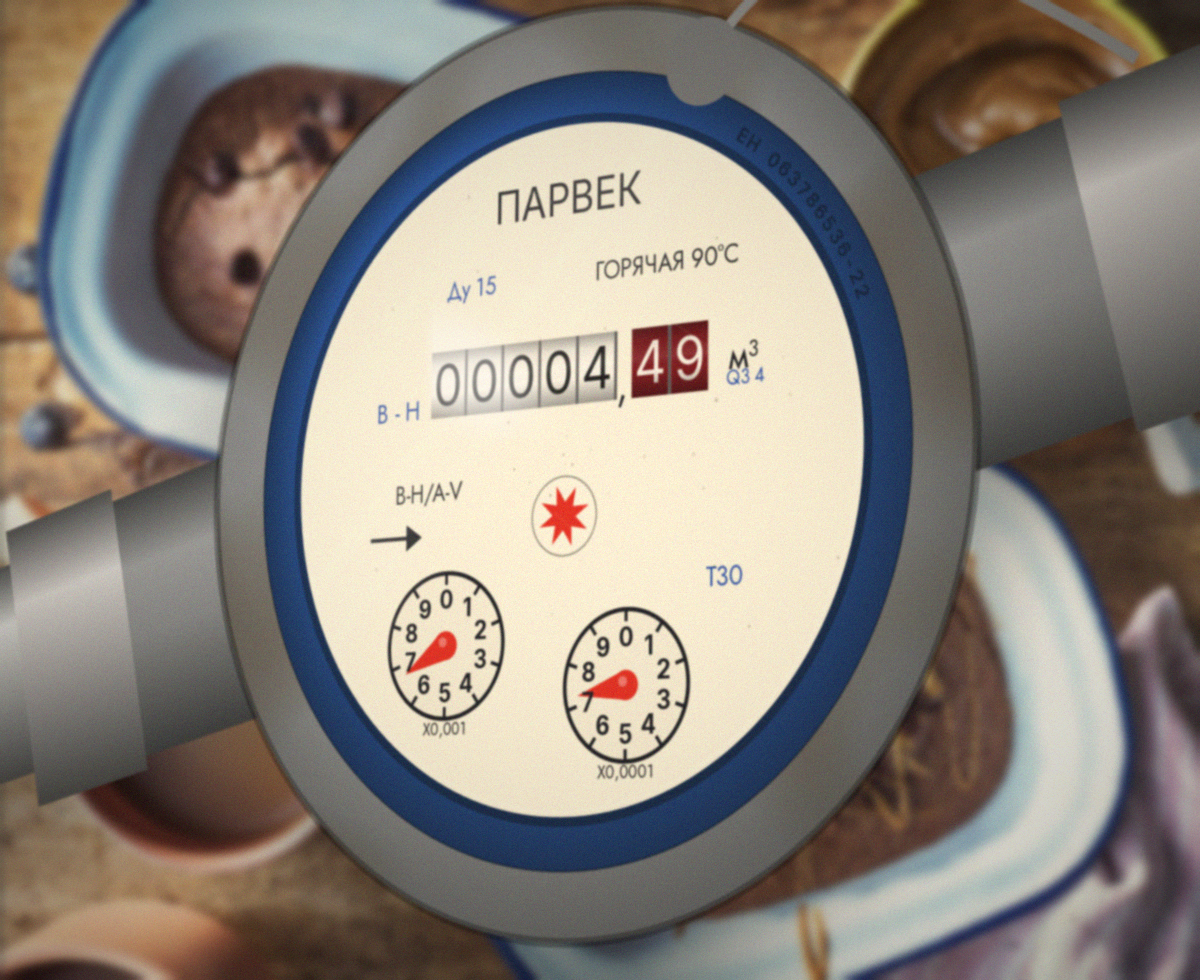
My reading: 4.4967 m³
